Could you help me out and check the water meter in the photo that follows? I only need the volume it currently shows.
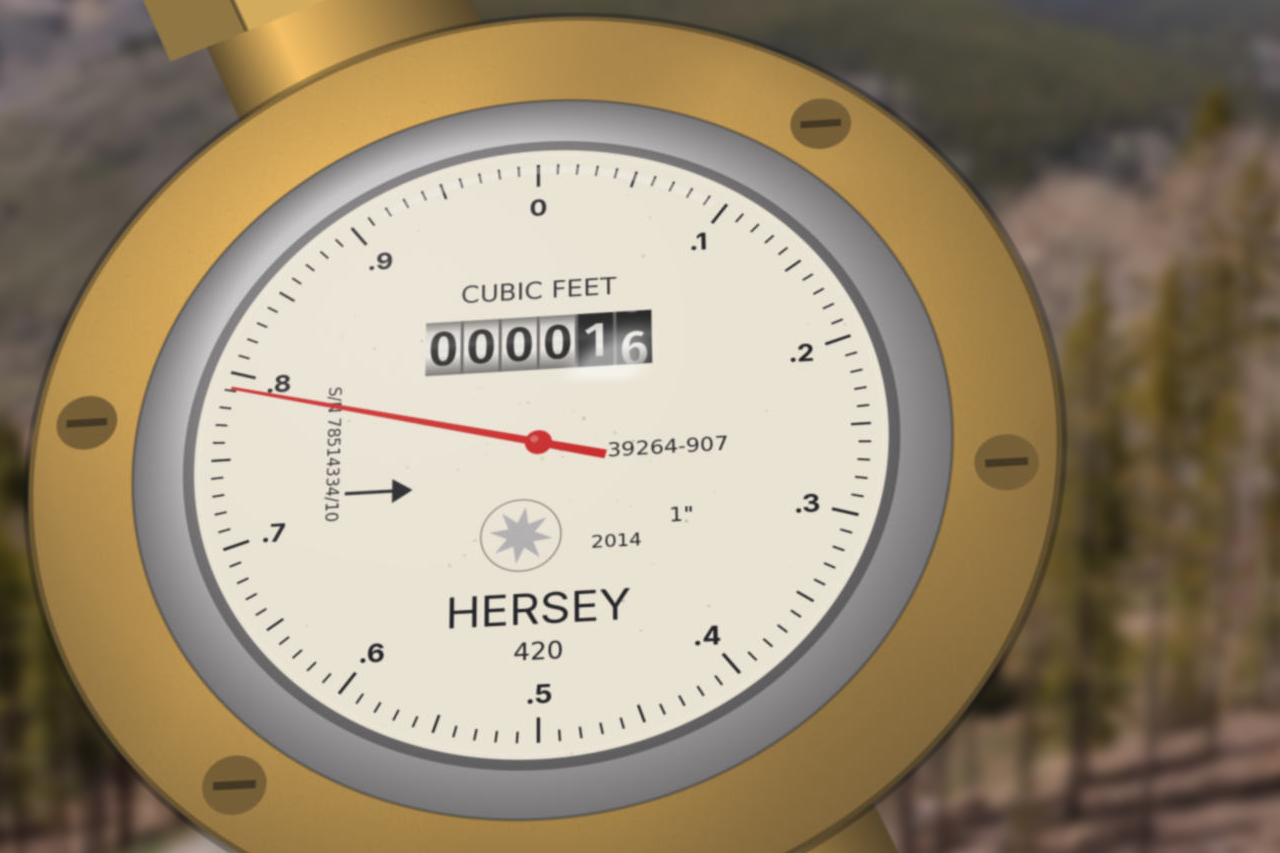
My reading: 15.79 ft³
